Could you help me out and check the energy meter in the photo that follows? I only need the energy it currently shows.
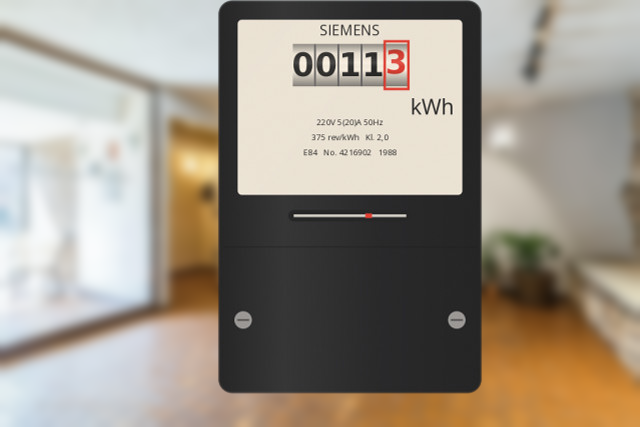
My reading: 11.3 kWh
